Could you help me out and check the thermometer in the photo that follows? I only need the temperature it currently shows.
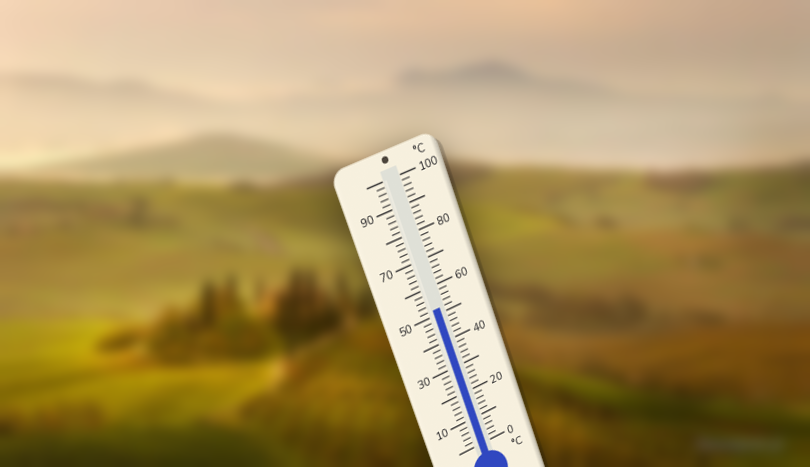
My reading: 52 °C
